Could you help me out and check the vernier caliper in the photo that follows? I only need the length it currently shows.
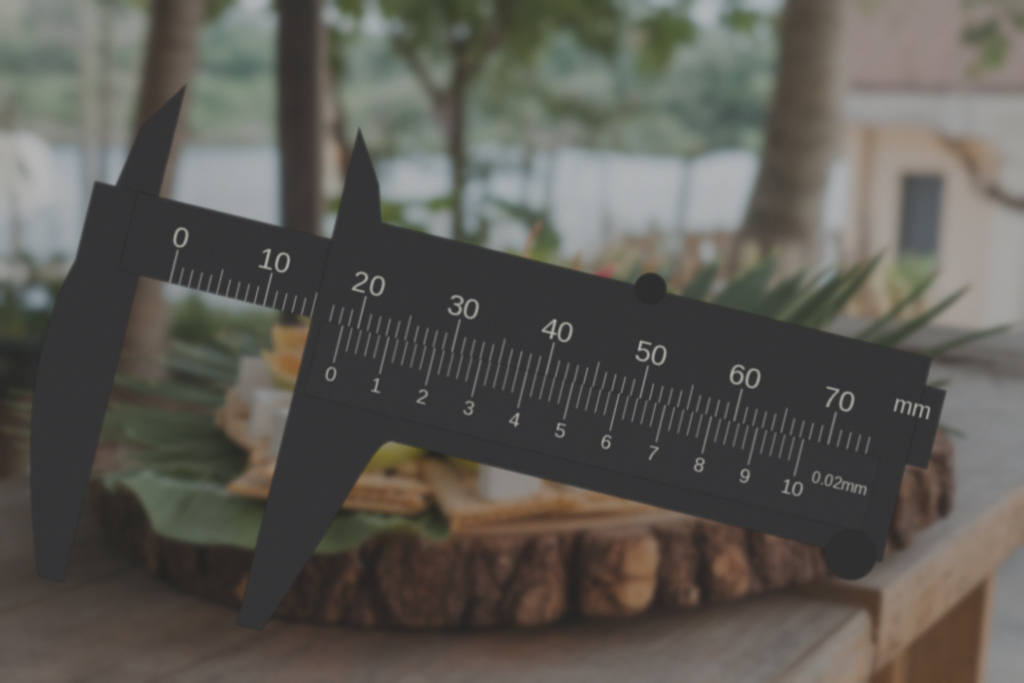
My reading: 18.4 mm
